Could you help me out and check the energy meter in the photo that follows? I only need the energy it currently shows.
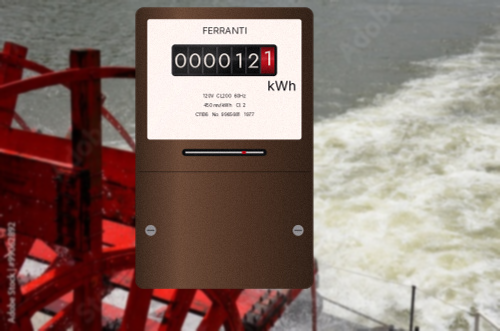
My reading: 12.1 kWh
